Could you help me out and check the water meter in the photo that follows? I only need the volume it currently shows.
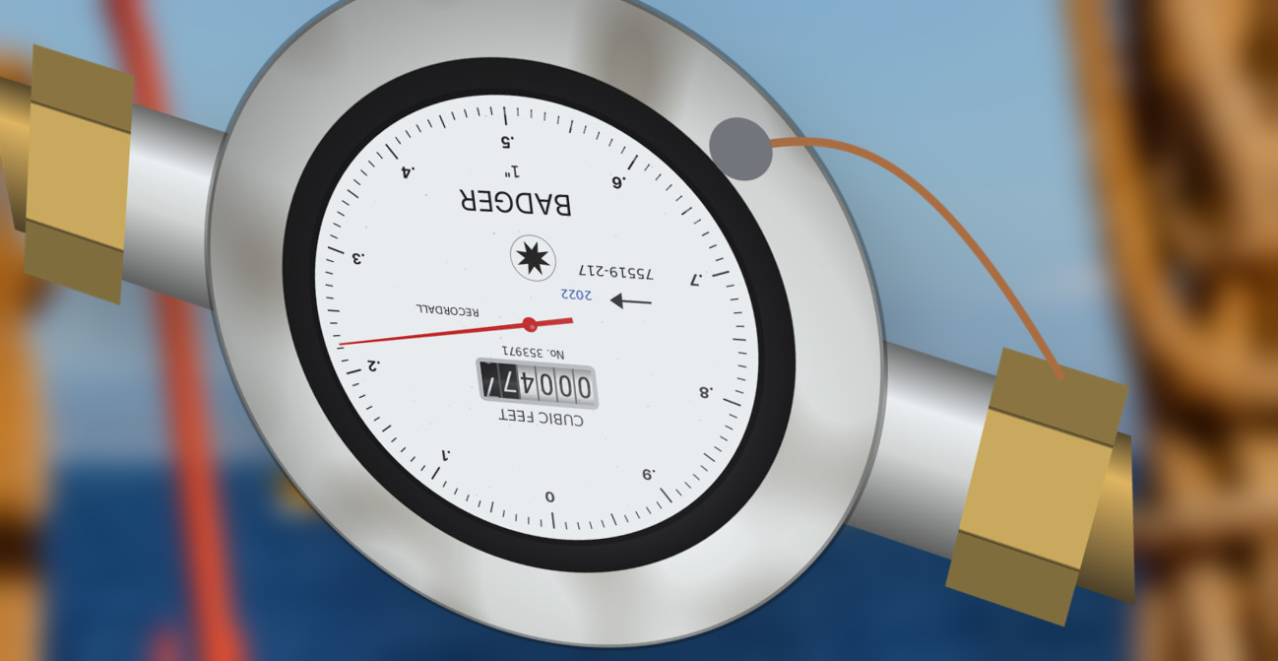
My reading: 477.22 ft³
